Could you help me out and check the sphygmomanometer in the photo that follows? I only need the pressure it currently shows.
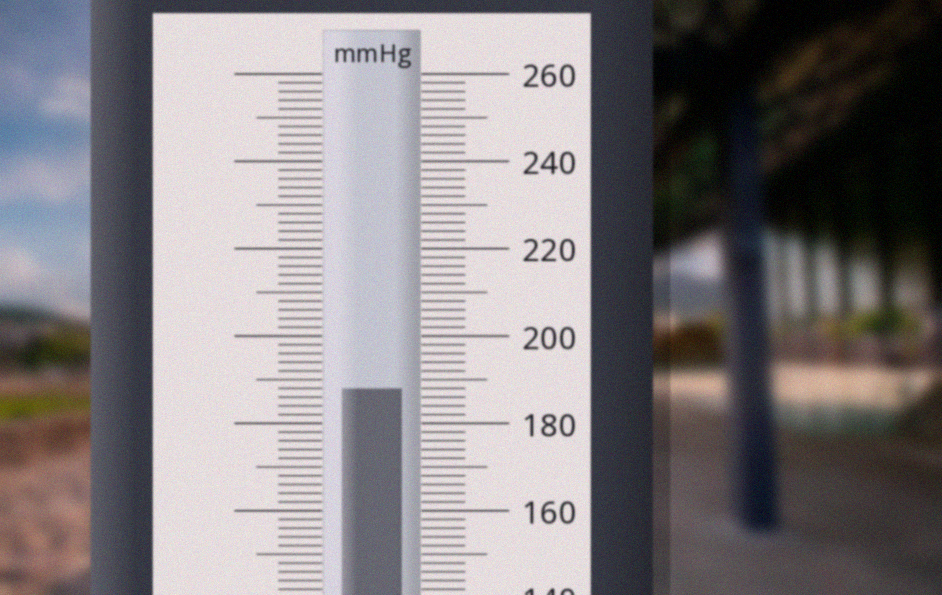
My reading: 188 mmHg
